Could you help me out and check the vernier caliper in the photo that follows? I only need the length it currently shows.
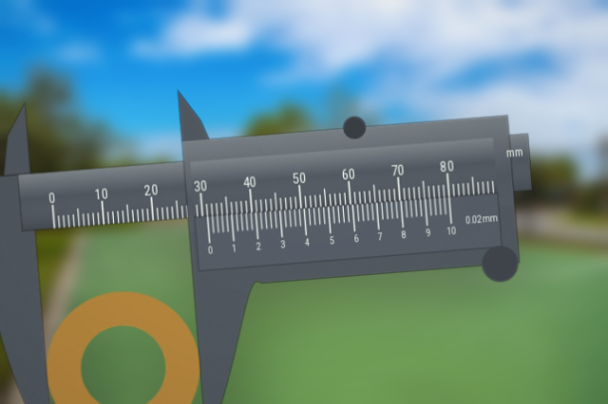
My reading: 31.0 mm
